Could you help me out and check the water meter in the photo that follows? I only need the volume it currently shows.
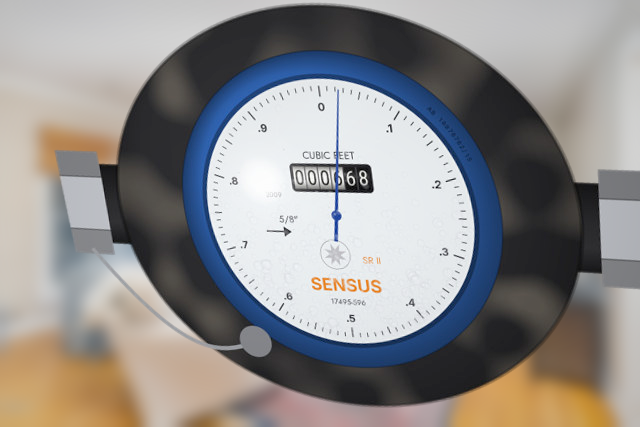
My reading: 668.02 ft³
